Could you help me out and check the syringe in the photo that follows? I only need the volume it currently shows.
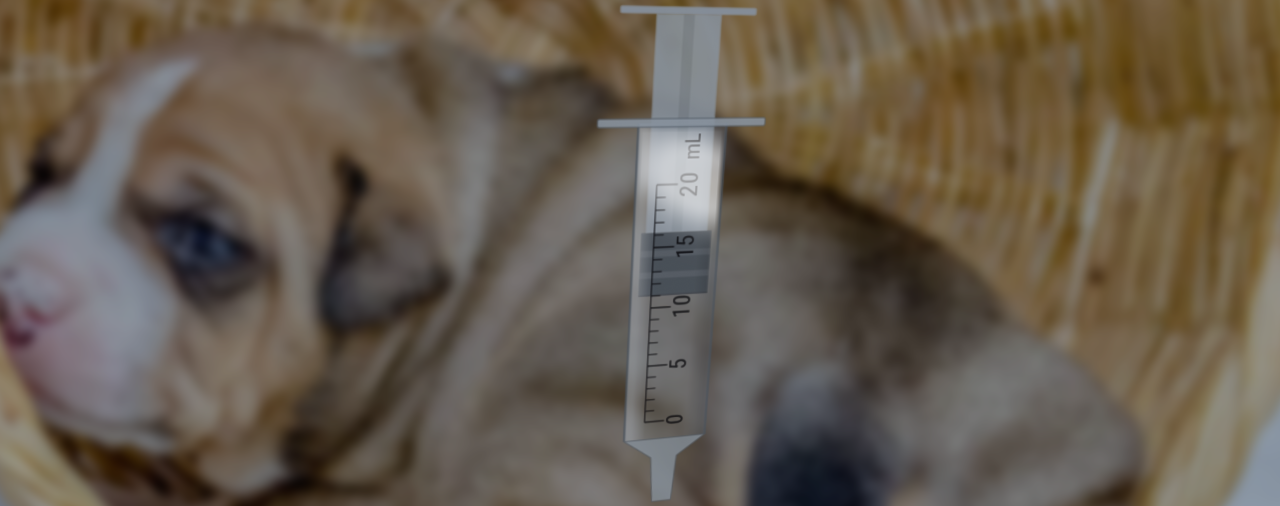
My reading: 11 mL
